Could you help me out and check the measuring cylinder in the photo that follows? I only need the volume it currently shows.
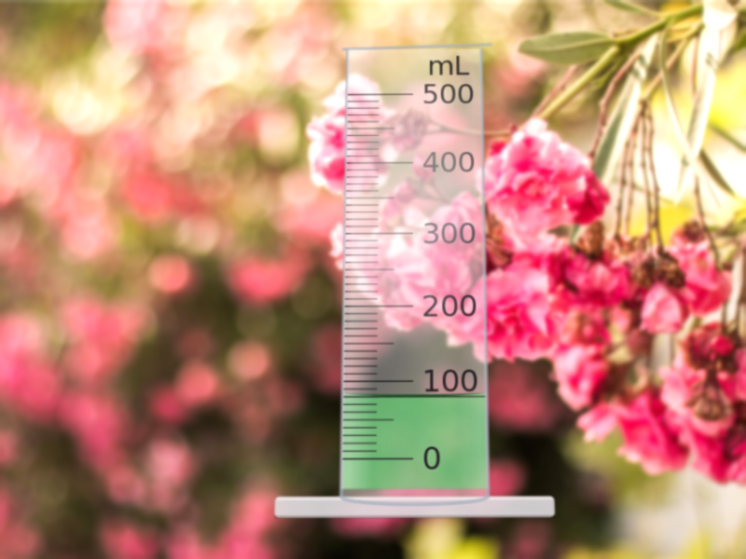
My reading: 80 mL
